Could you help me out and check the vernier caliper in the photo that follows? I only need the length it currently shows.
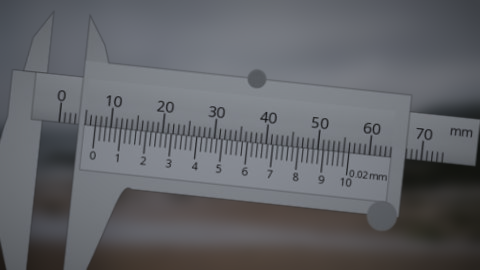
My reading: 7.0 mm
